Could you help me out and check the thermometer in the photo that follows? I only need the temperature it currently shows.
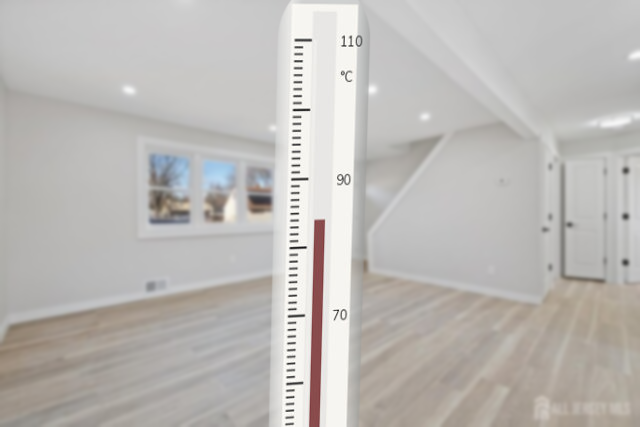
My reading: 84 °C
